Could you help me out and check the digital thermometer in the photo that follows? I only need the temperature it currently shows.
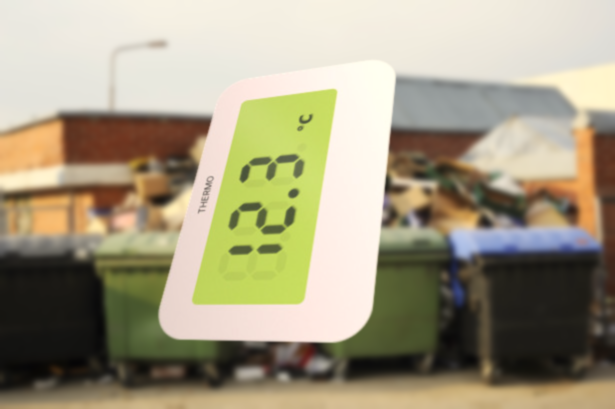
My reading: 12.3 °C
